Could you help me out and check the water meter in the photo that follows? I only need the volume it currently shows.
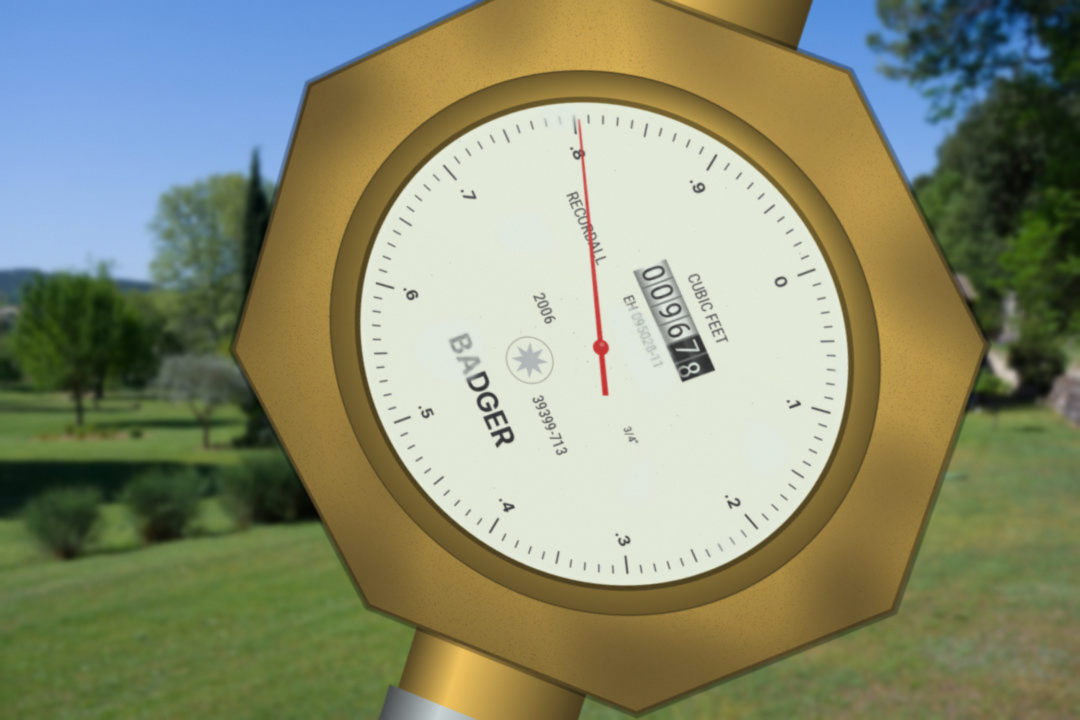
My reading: 9677.80 ft³
